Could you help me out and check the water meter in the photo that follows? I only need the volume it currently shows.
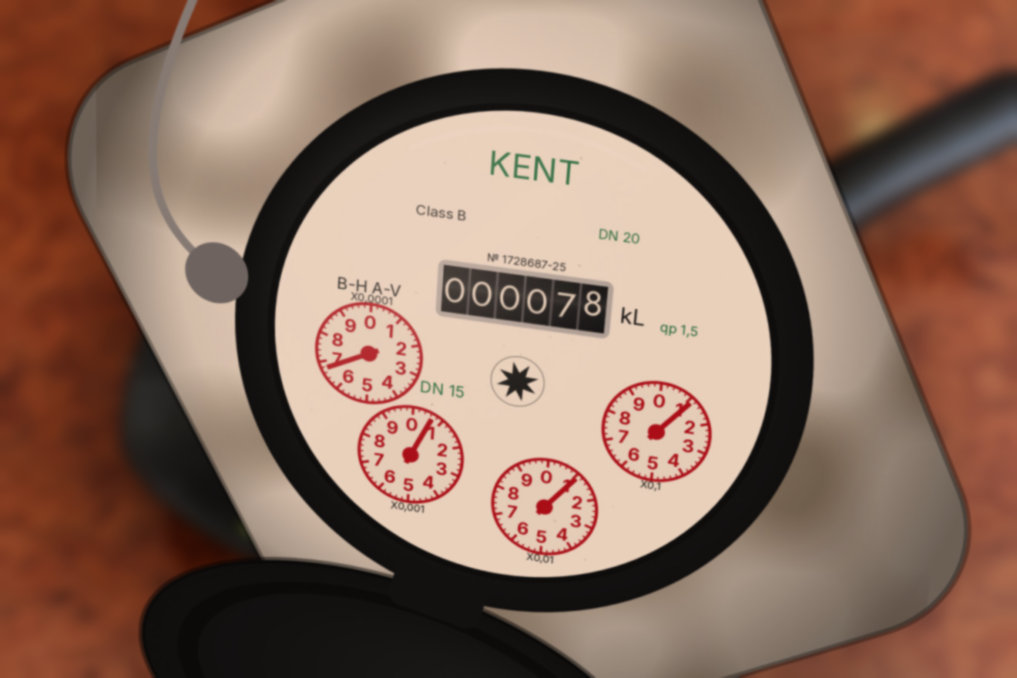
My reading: 78.1106 kL
